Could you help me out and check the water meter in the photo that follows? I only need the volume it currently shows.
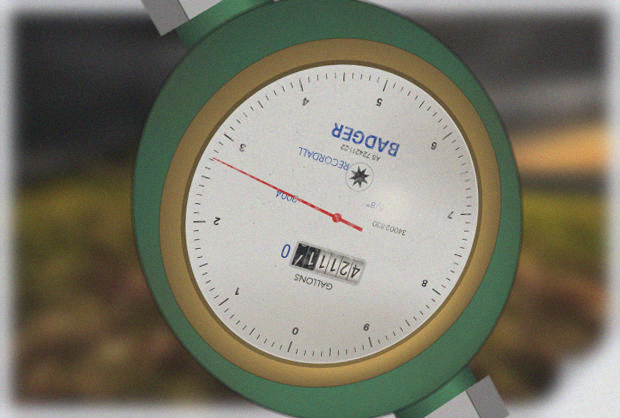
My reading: 4211172.7 gal
